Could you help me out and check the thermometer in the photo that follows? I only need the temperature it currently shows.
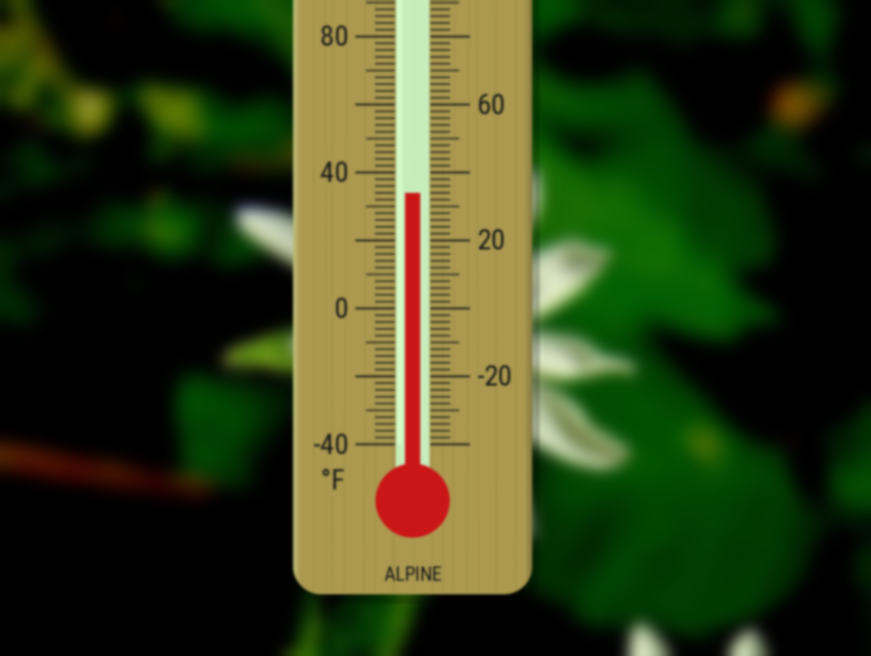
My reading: 34 °F
